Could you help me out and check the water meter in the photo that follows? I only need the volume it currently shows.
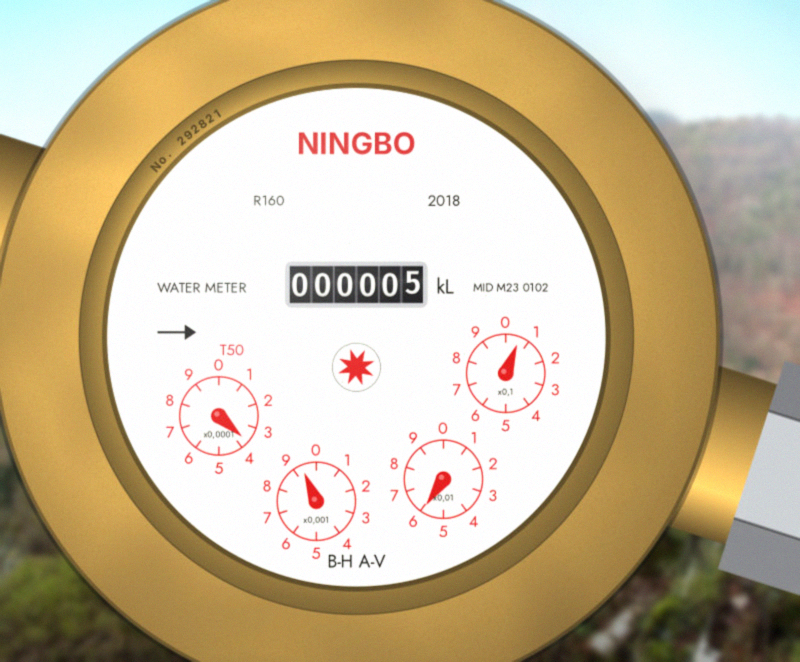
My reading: 5.0593 kL
